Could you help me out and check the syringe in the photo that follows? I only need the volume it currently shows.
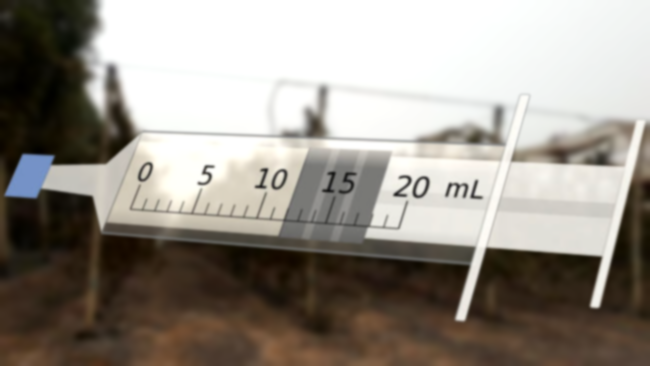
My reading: 12 mL
